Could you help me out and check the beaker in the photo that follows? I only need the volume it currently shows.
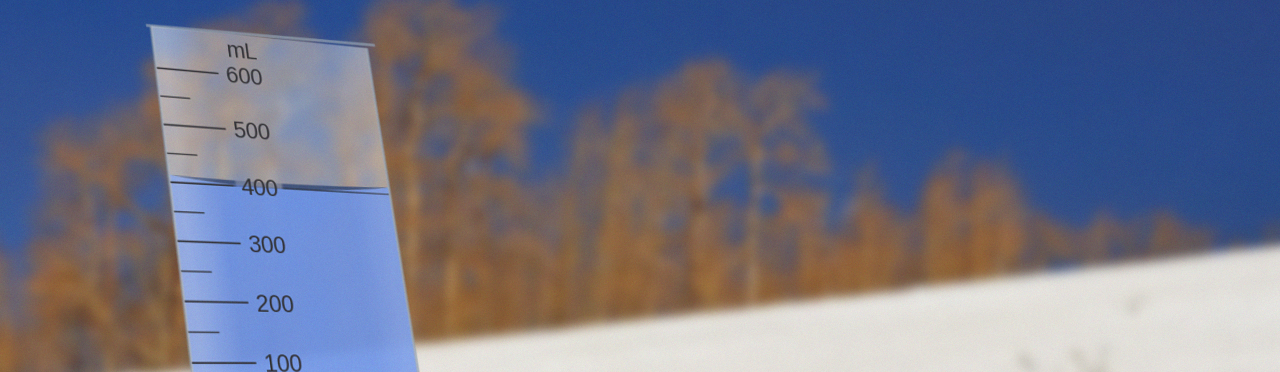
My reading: 400 mL
